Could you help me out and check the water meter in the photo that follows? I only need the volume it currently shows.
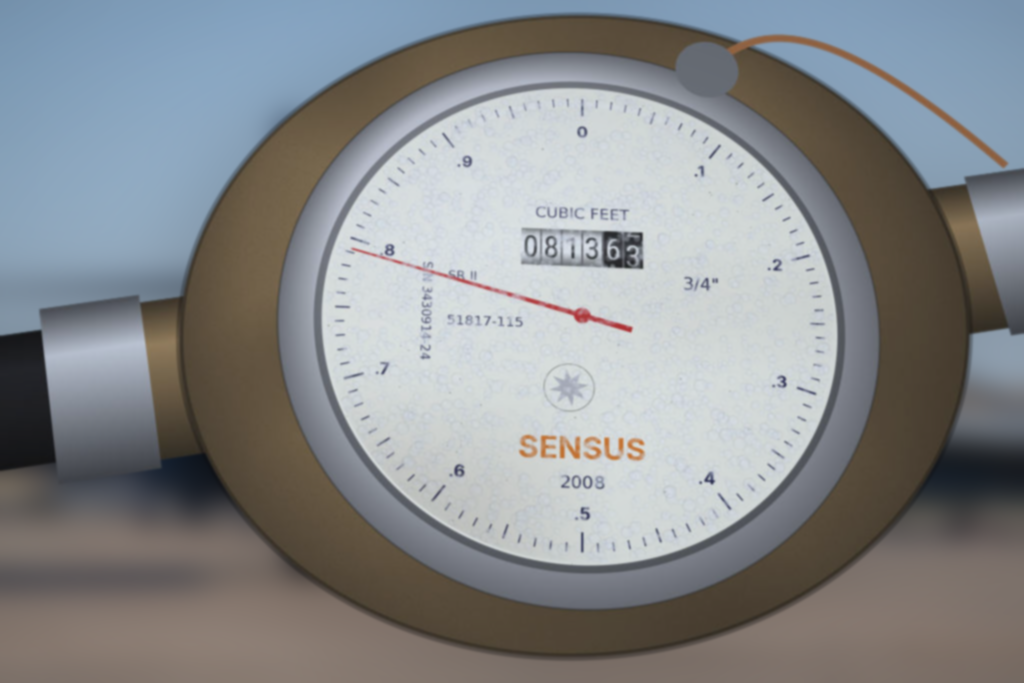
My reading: 81362.79 ft³
